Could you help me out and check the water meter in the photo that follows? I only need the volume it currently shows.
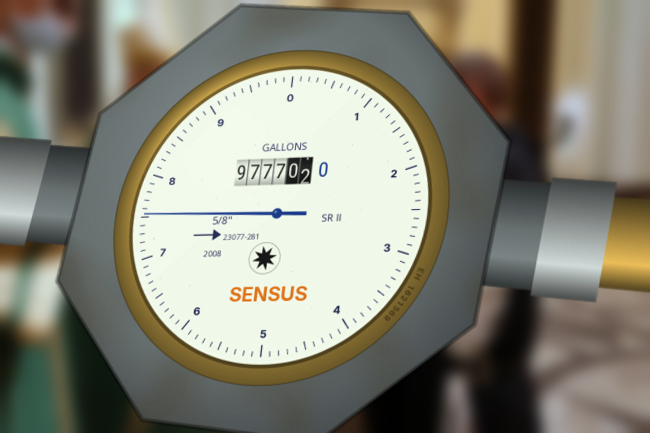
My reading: 9777017.5 gal
